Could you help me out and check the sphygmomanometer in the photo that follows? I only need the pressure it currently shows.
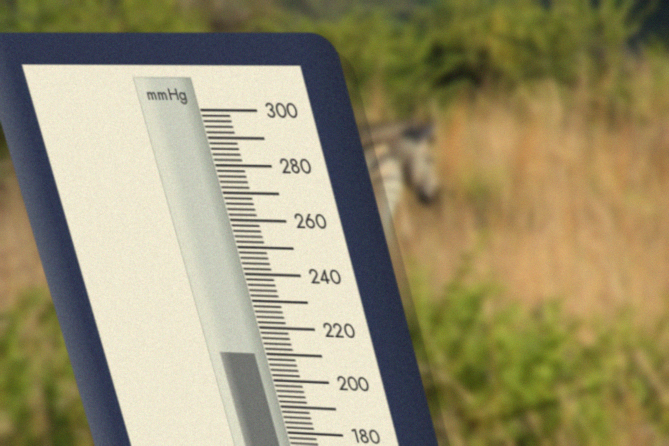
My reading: 210 mmHg
